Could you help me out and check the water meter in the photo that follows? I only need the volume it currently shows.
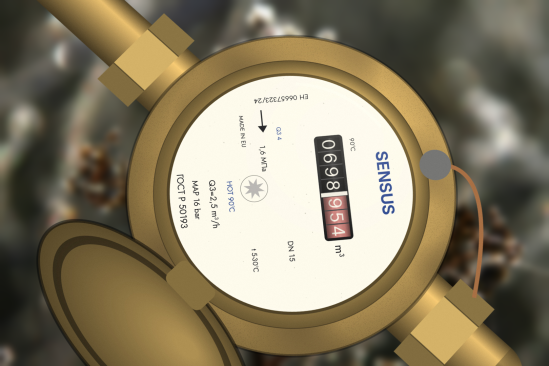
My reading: 698.954 m³
